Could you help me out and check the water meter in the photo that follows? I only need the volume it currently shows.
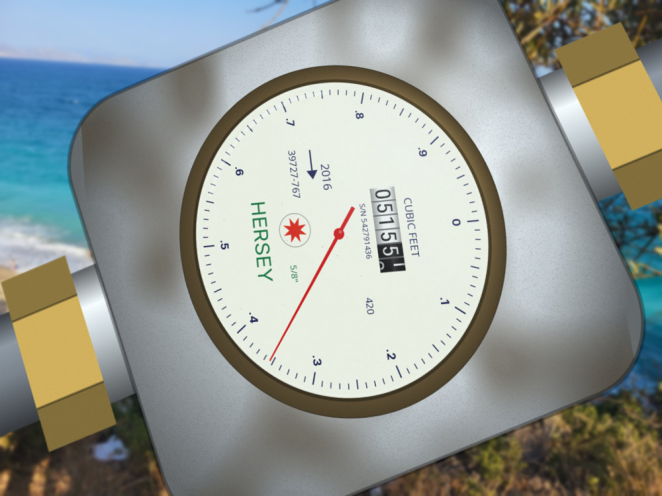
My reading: 51551.35 ft³
